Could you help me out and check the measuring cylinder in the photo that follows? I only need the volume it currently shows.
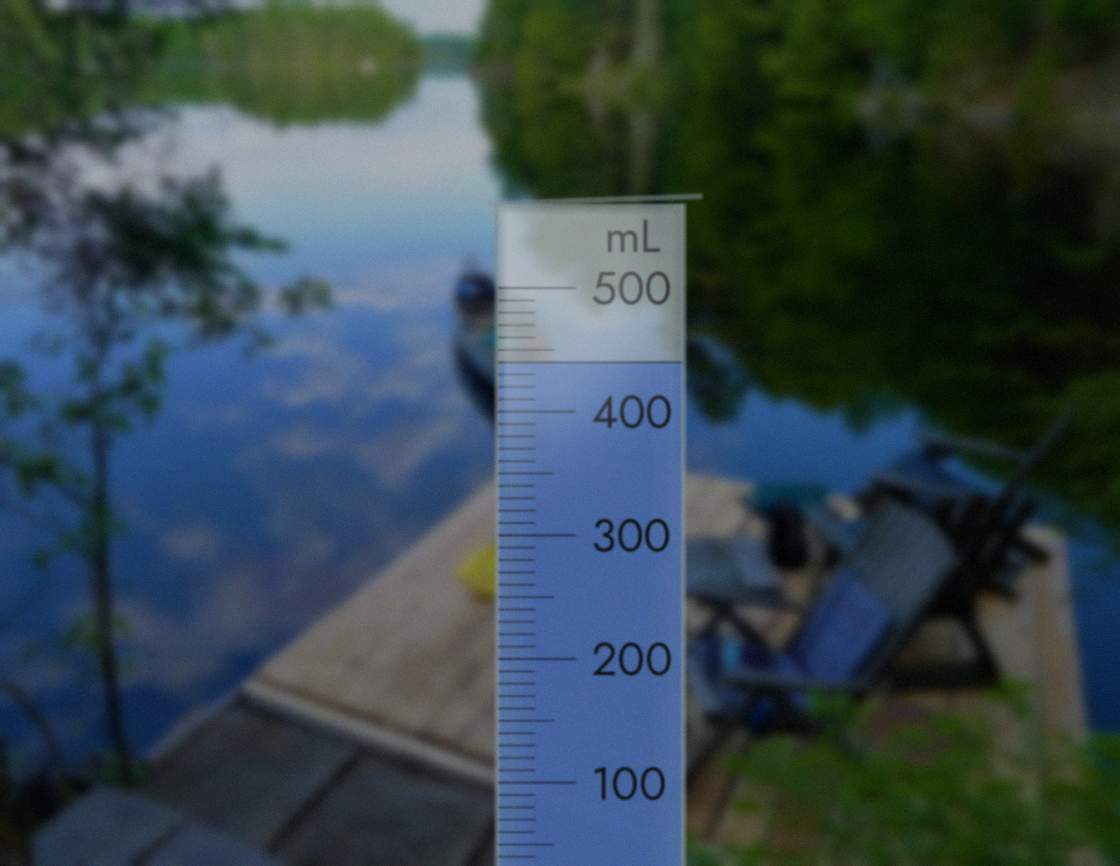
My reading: 440 mL
